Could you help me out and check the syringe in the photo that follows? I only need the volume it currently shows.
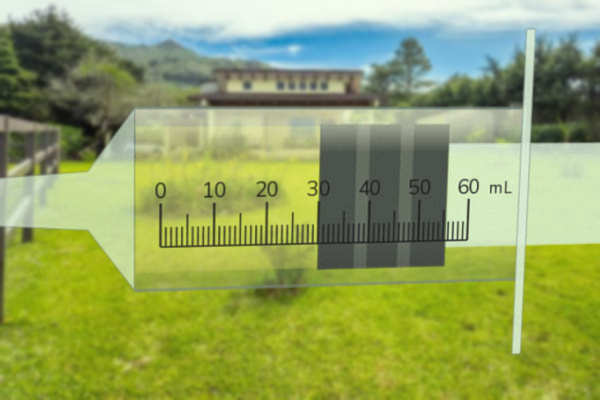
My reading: 30 mL
